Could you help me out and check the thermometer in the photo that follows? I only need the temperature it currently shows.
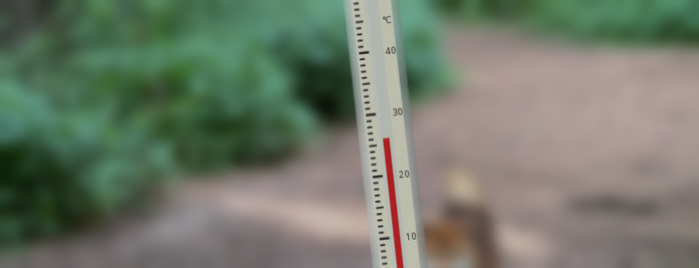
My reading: 26 °C
